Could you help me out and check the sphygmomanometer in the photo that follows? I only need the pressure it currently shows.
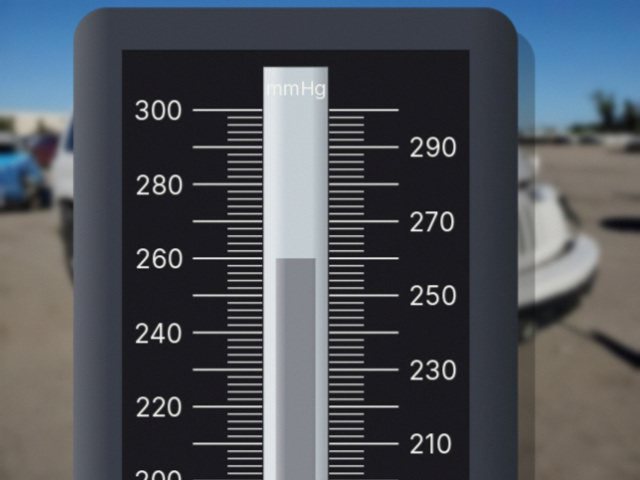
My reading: 260 mmHg
